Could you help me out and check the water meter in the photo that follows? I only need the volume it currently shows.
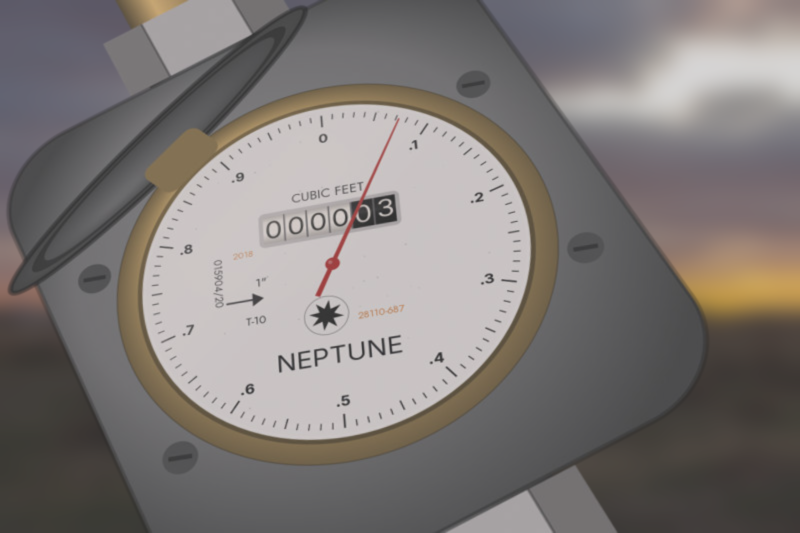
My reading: 3.07 ft³
